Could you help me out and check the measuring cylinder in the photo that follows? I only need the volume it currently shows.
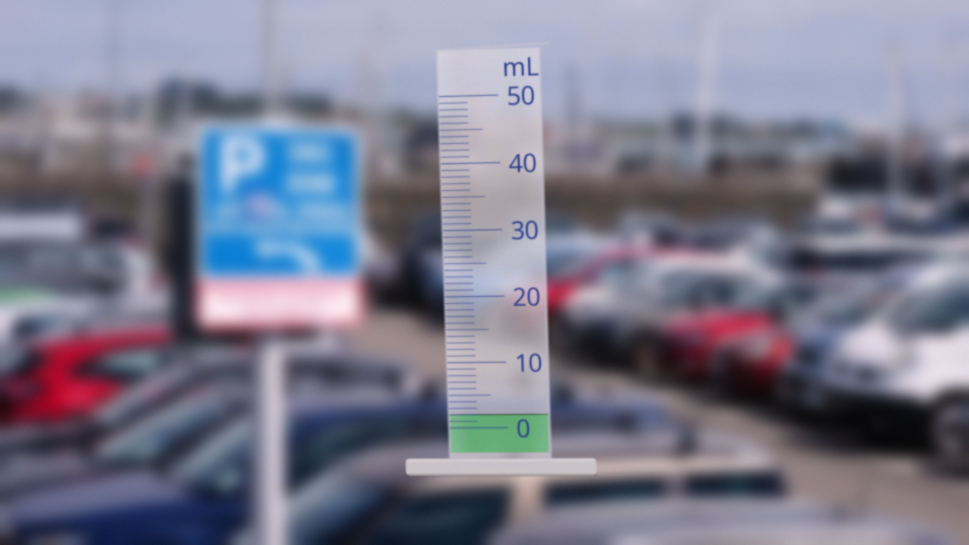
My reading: 2 mL
